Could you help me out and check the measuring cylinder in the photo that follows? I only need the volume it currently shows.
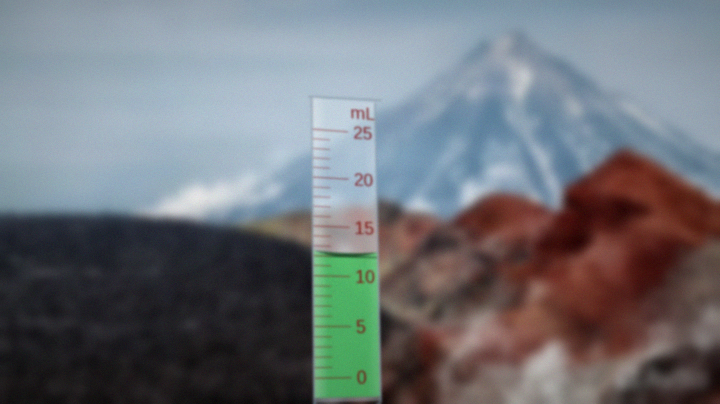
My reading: 12 mL
